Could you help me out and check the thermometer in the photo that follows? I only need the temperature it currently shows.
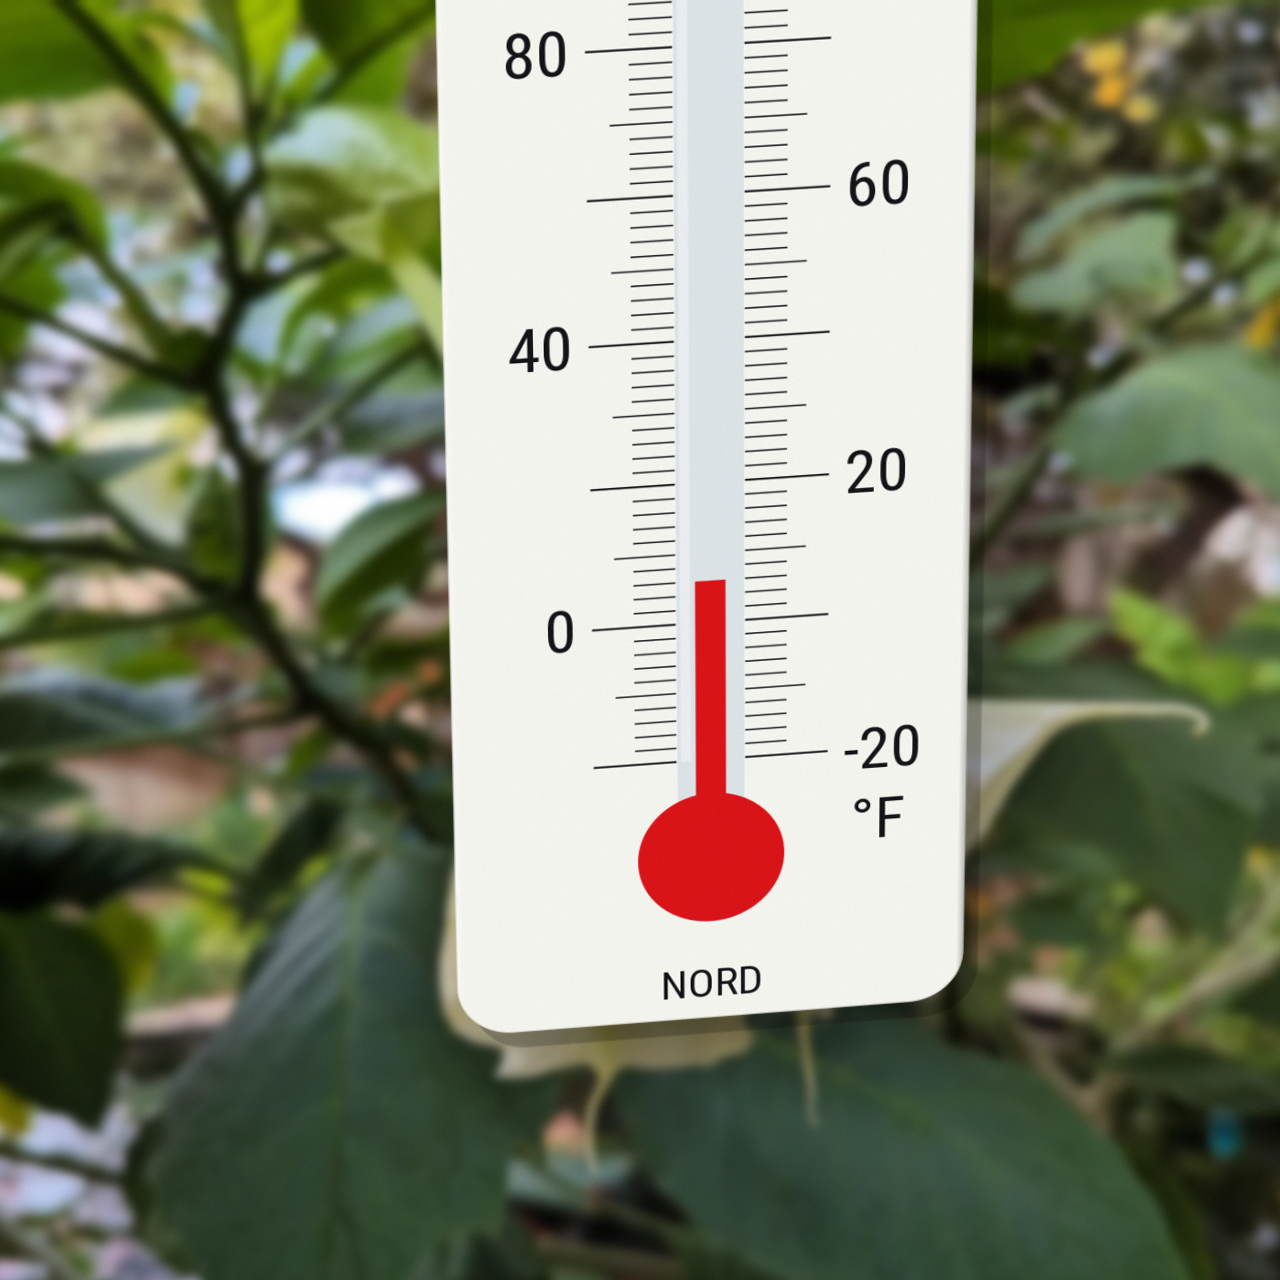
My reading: 6 °F
